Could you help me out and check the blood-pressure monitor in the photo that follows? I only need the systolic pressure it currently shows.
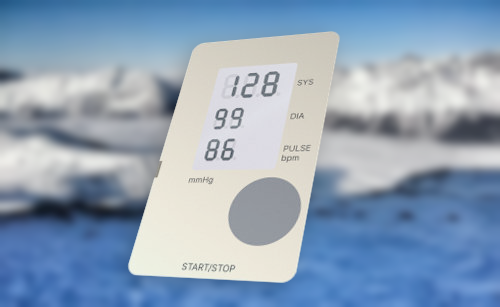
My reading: 128 mmHg
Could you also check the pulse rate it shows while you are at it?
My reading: 86 bpm
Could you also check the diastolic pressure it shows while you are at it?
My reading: 99 mmHg
